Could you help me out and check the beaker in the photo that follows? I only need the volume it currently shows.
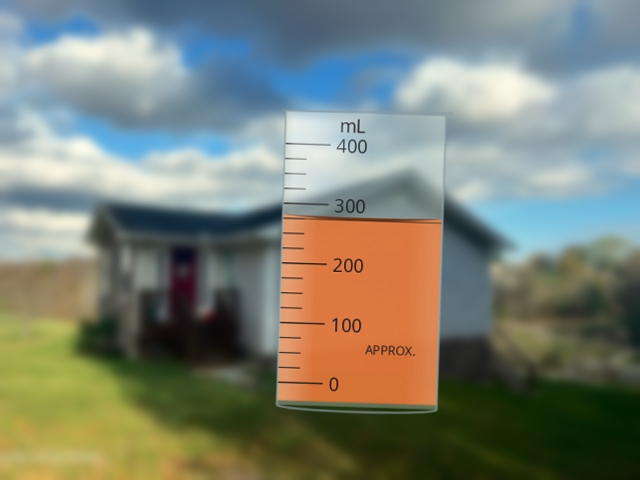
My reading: 275 mL
